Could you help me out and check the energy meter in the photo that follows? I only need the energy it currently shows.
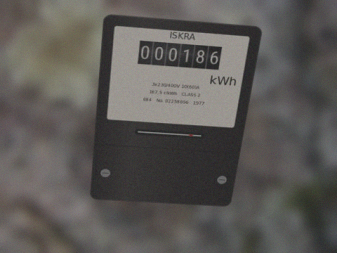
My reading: 186 kWh
